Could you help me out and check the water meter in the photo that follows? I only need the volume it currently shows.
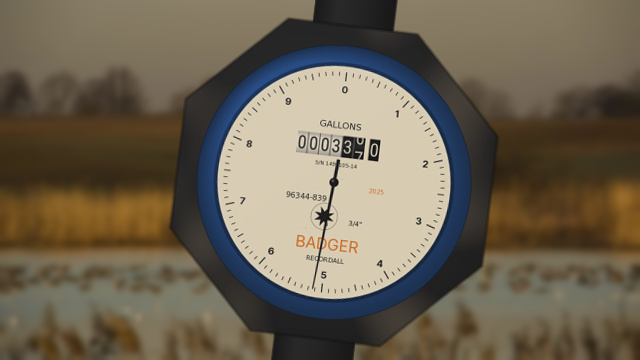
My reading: 3365.1 gal
